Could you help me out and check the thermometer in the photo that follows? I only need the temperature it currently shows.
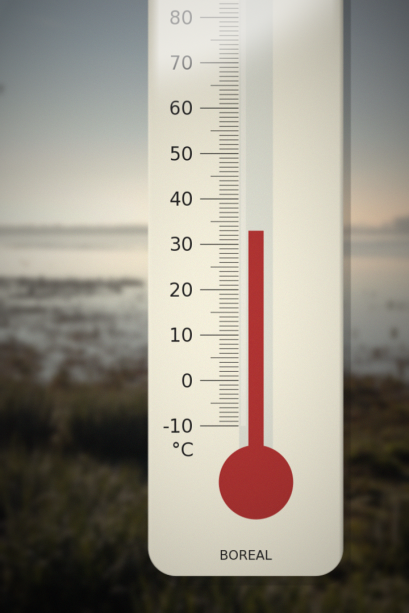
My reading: 33 °C
